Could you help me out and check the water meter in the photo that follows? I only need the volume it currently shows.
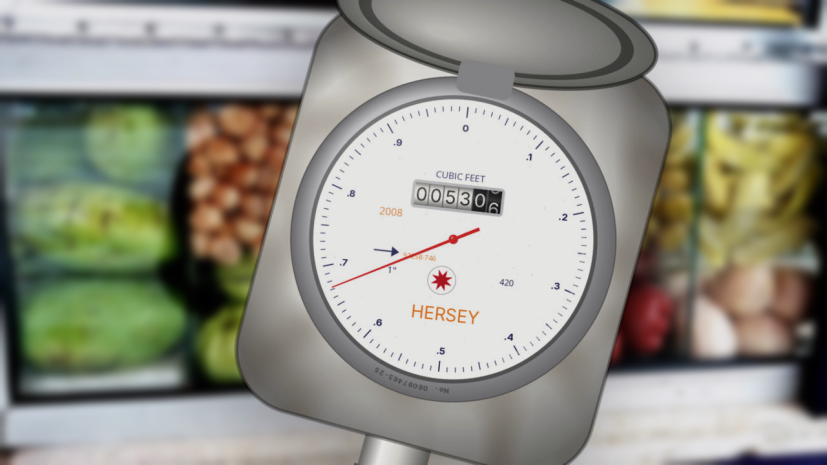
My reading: 5305.67 ft³
